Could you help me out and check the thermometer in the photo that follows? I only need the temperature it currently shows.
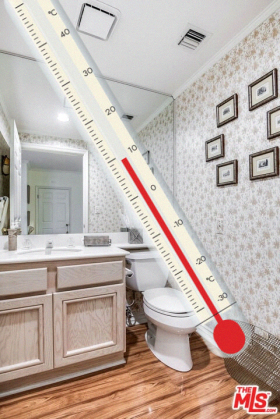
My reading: 9 °C
